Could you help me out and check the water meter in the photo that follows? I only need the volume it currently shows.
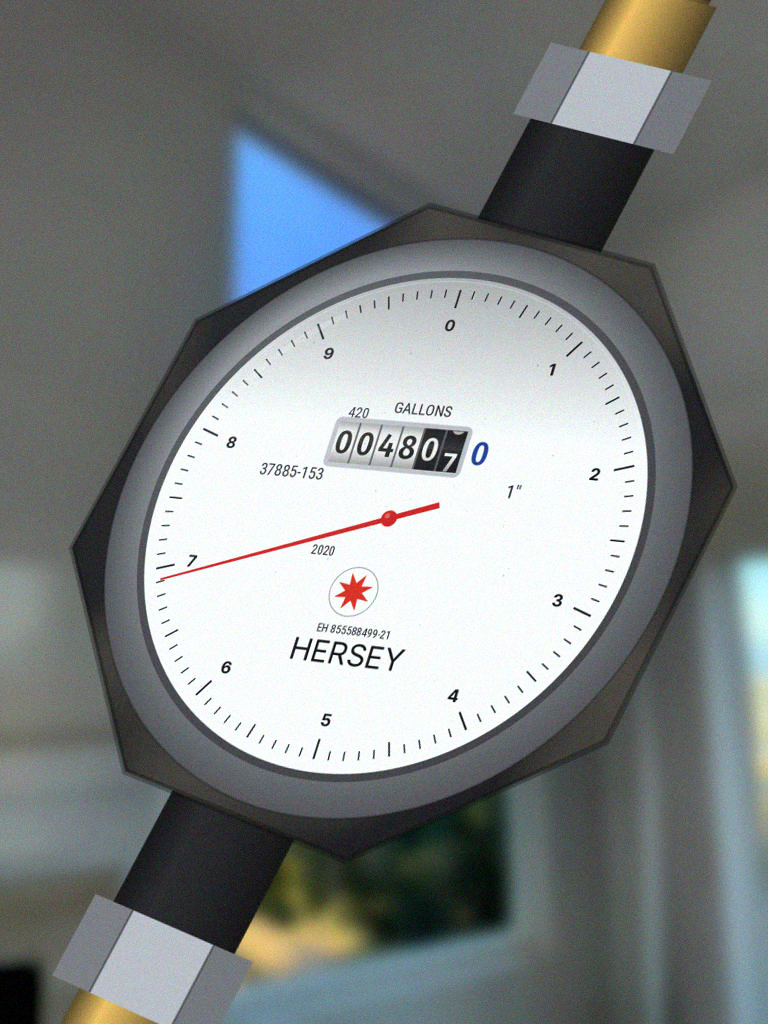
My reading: 48066.9 gal
